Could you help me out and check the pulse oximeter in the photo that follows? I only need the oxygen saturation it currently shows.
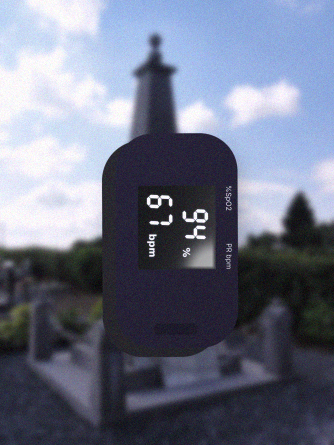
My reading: 94 %
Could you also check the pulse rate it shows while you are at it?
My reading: 67 bpm
